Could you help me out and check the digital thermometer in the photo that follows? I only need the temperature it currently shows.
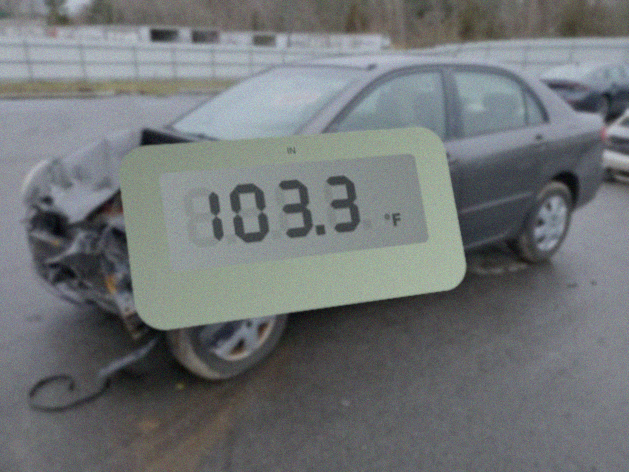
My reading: 103.3 °F
